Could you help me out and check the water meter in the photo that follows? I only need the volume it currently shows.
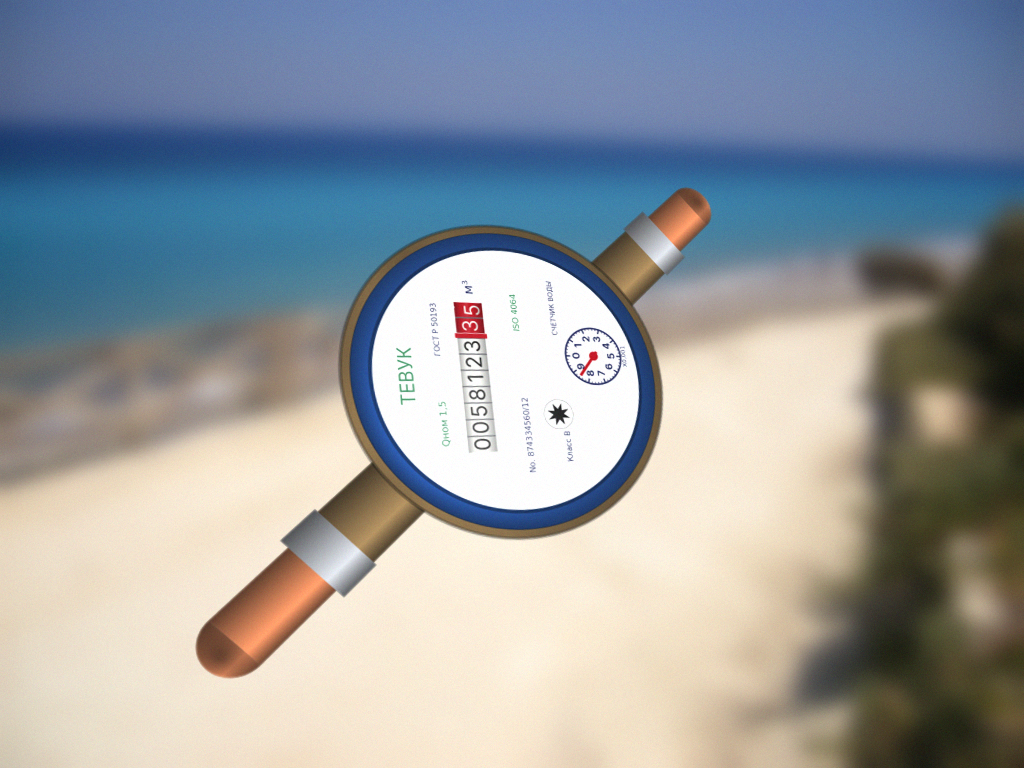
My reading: 58123.348 m³
